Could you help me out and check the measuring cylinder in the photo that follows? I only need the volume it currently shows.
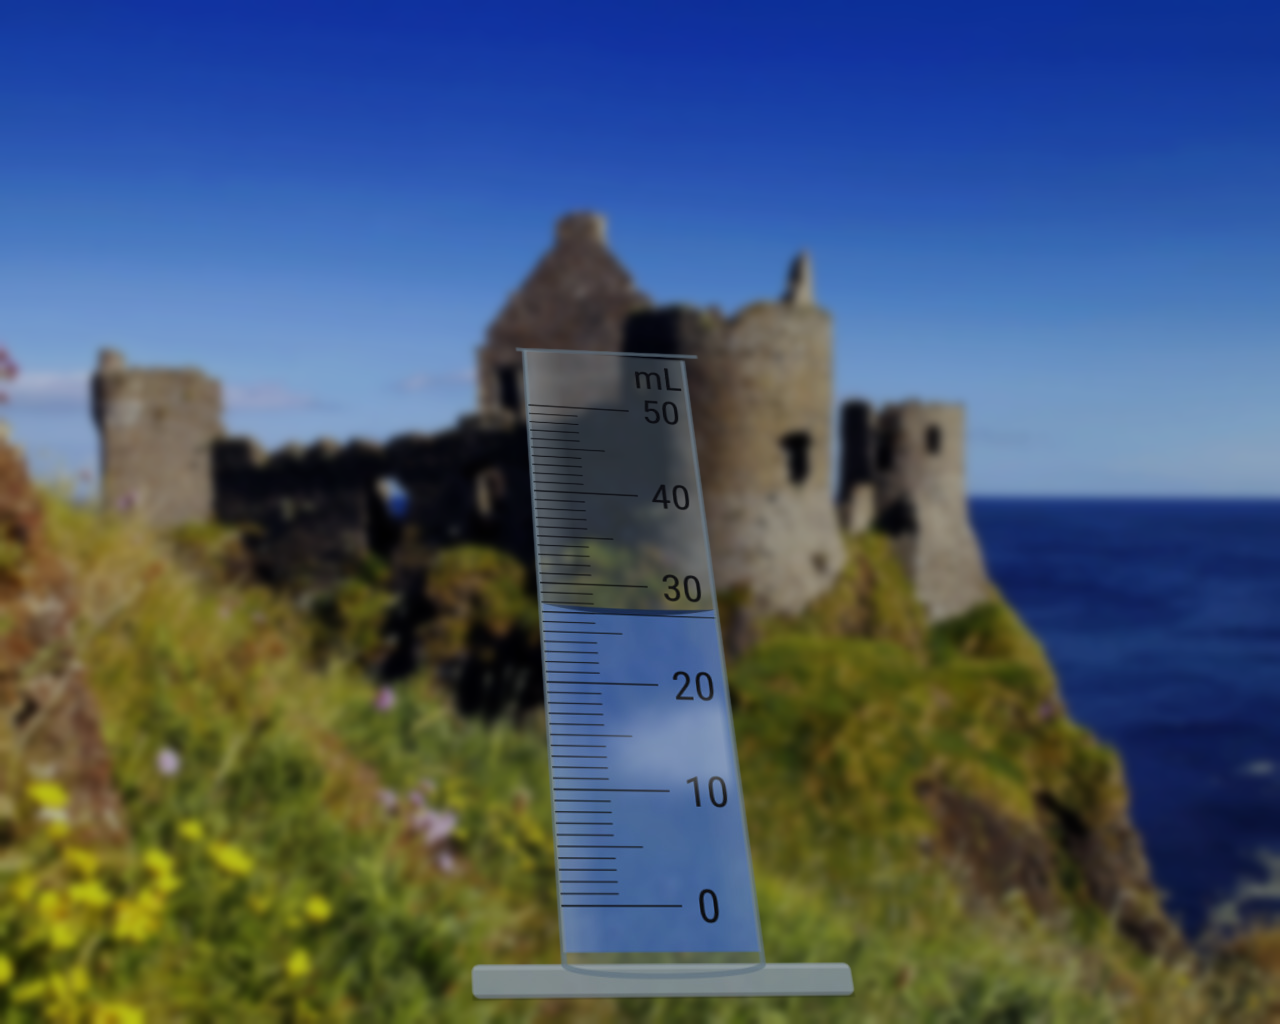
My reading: 27 mL
